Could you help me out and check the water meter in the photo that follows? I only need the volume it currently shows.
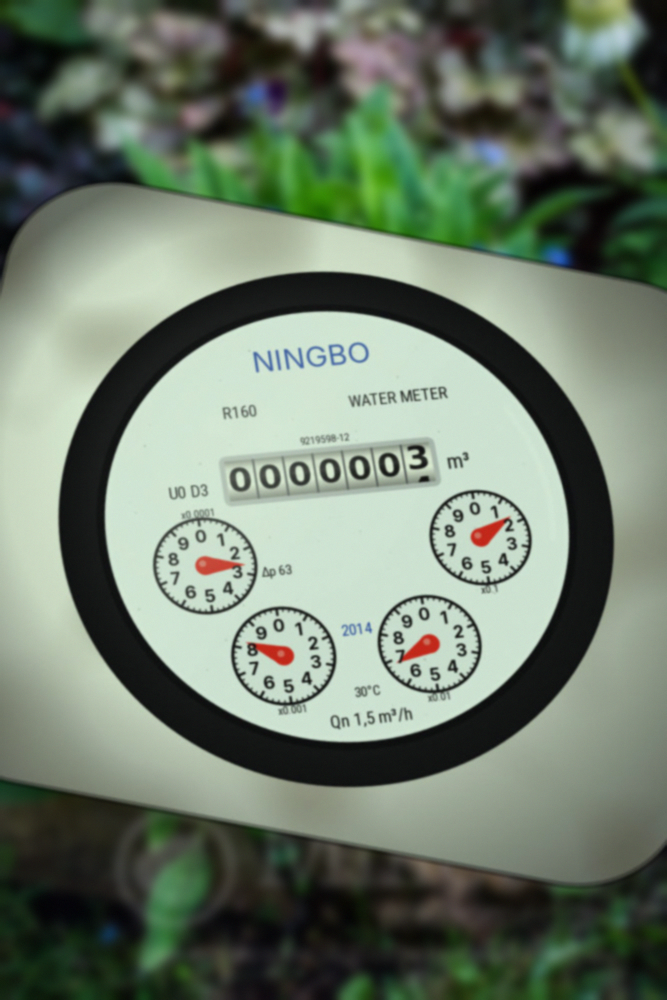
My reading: 3.1682 m³
